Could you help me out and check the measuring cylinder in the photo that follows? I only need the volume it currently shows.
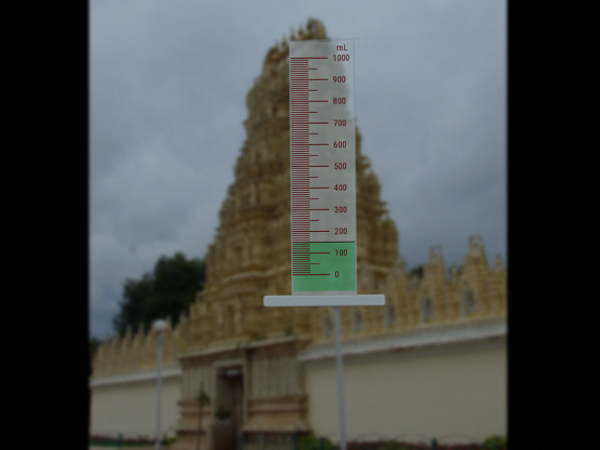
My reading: 150 mL
